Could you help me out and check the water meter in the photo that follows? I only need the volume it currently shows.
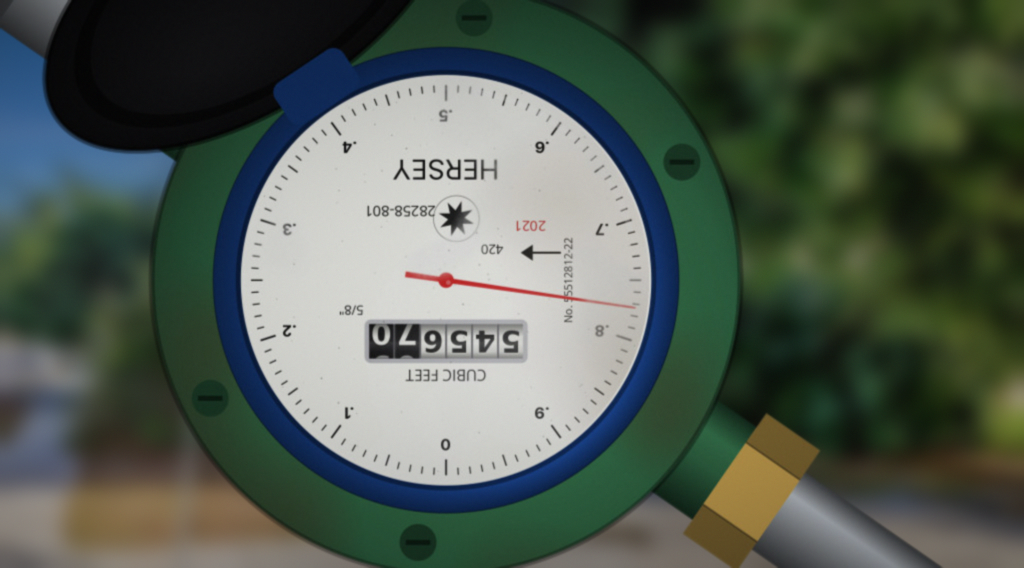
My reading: 545669.77 ft³
